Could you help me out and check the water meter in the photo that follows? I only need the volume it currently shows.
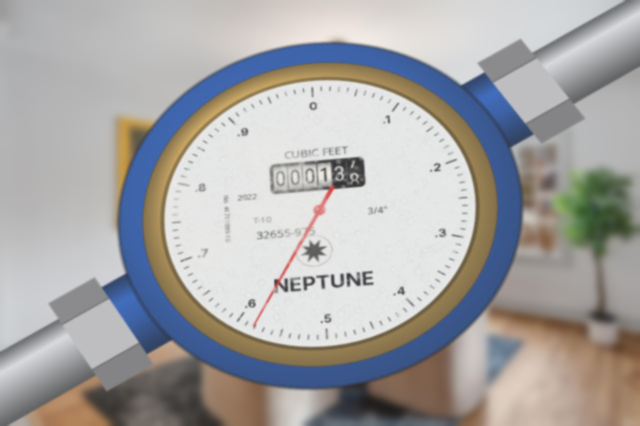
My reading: 137.58 ft³
